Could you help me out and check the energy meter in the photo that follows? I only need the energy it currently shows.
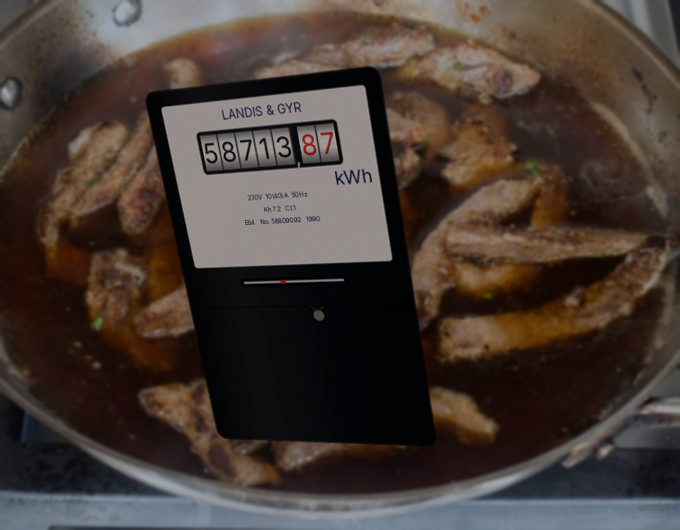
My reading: 58713.87 kWh
